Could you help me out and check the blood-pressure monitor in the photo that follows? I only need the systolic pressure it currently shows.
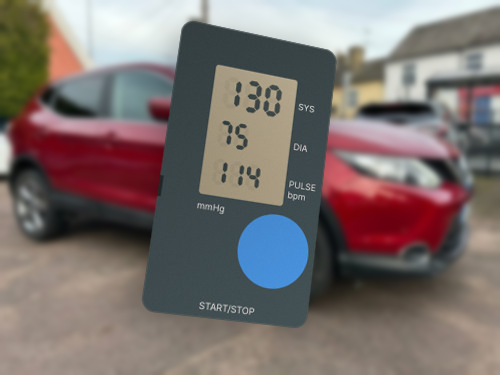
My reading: 130 mmHg
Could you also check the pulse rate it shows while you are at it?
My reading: 114 bpm
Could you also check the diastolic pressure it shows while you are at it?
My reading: 75 mmHg
